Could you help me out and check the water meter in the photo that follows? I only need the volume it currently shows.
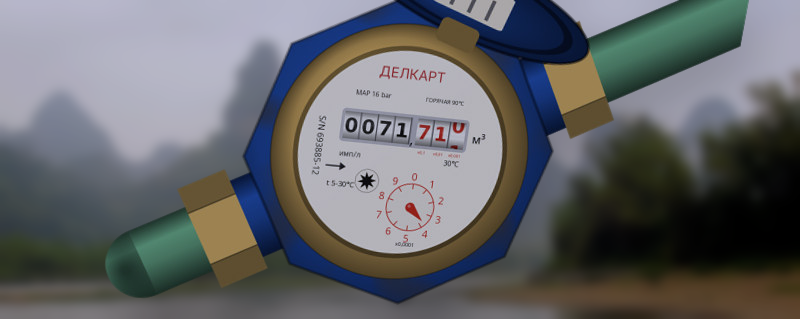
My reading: 71.7103 m³
